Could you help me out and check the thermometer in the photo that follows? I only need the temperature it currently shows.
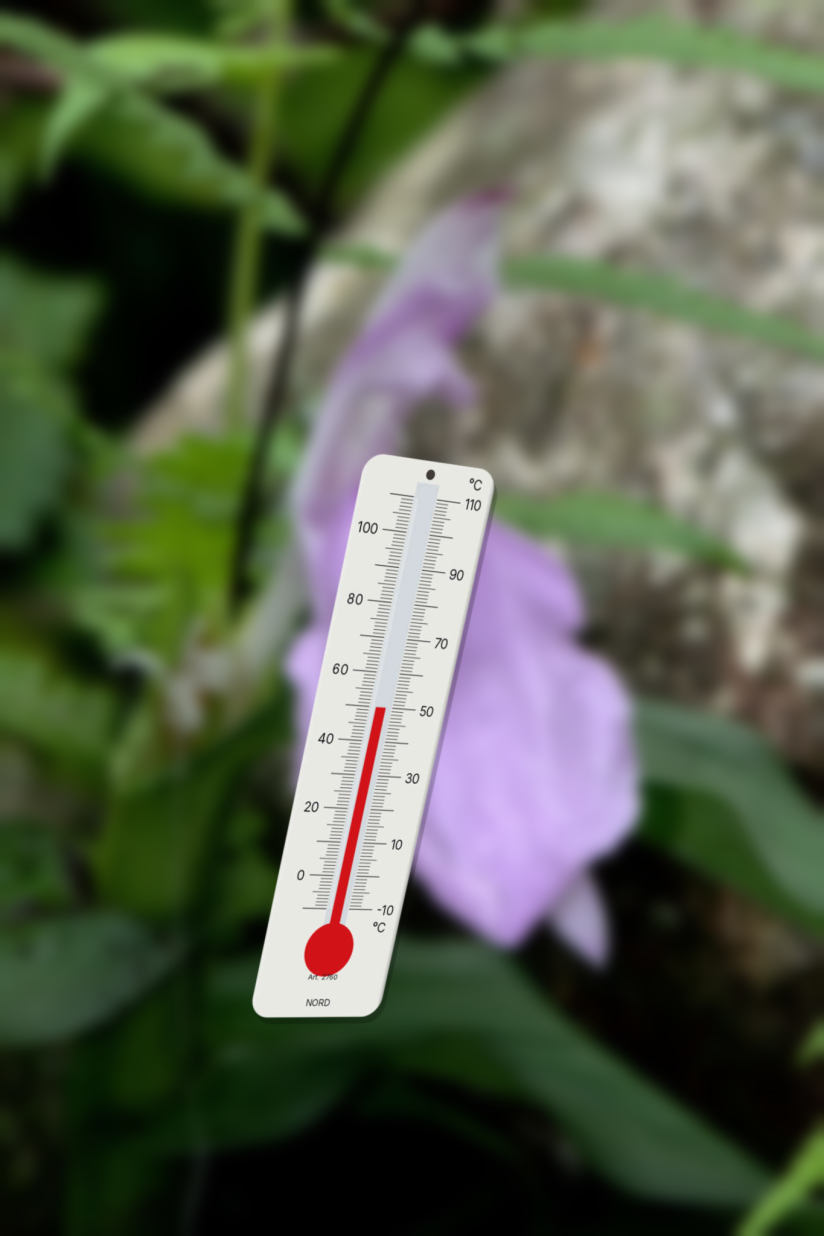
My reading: 50 °C
